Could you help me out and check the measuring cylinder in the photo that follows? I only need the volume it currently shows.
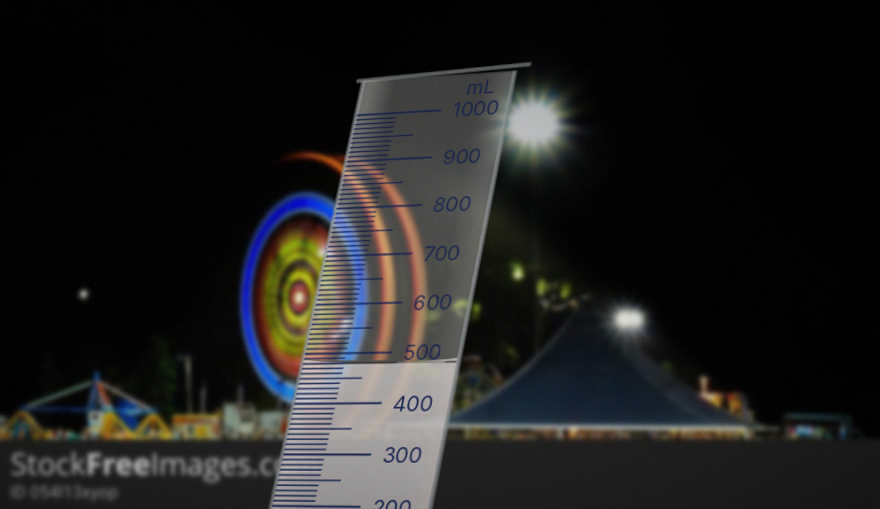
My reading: 480 mL
